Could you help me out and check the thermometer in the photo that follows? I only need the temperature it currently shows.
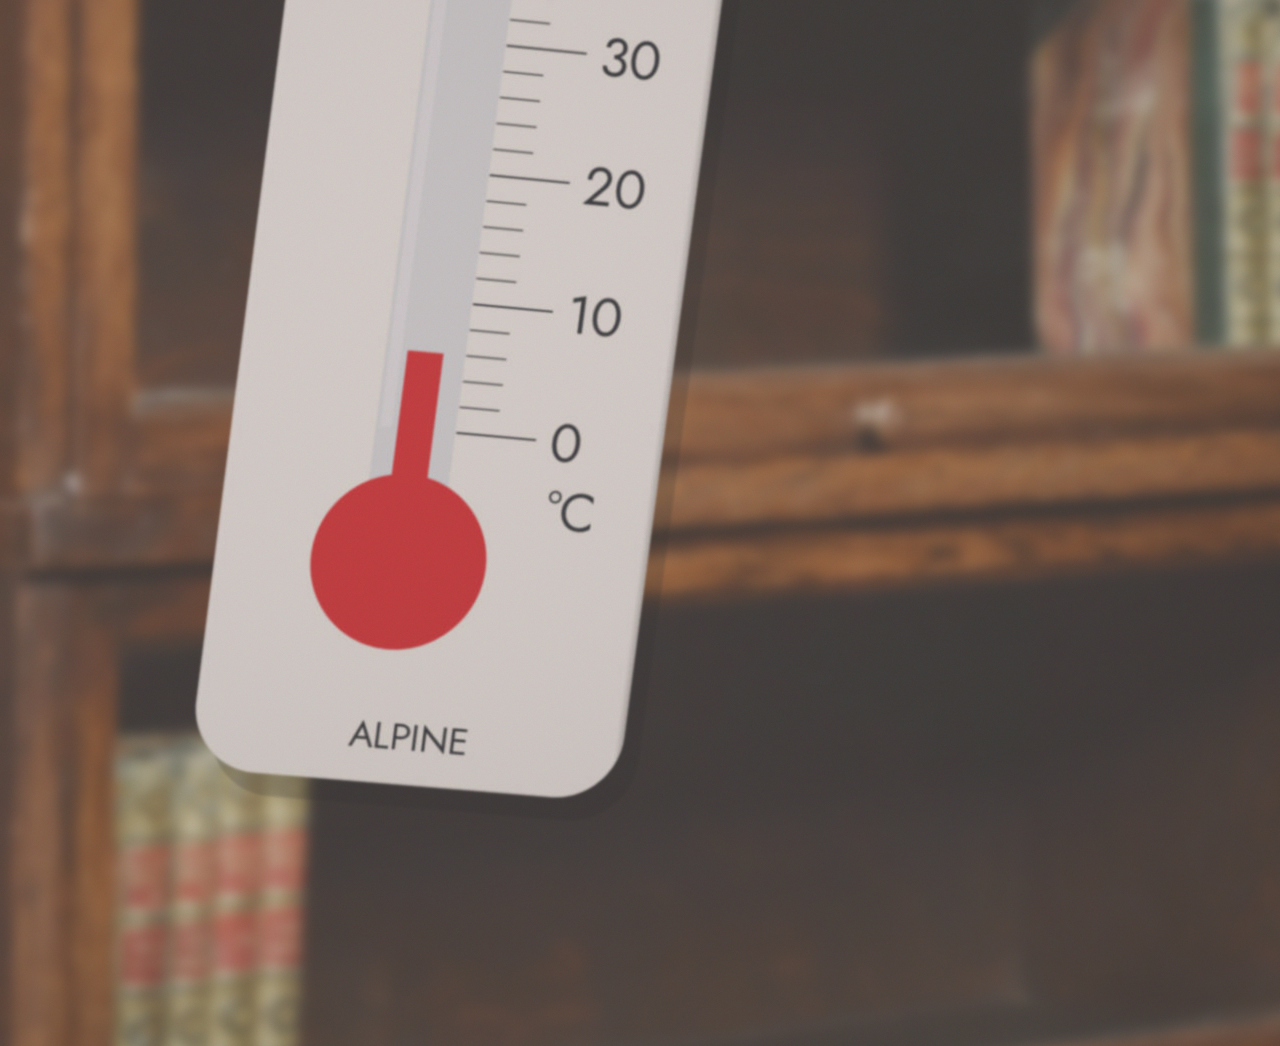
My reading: 6 °C
